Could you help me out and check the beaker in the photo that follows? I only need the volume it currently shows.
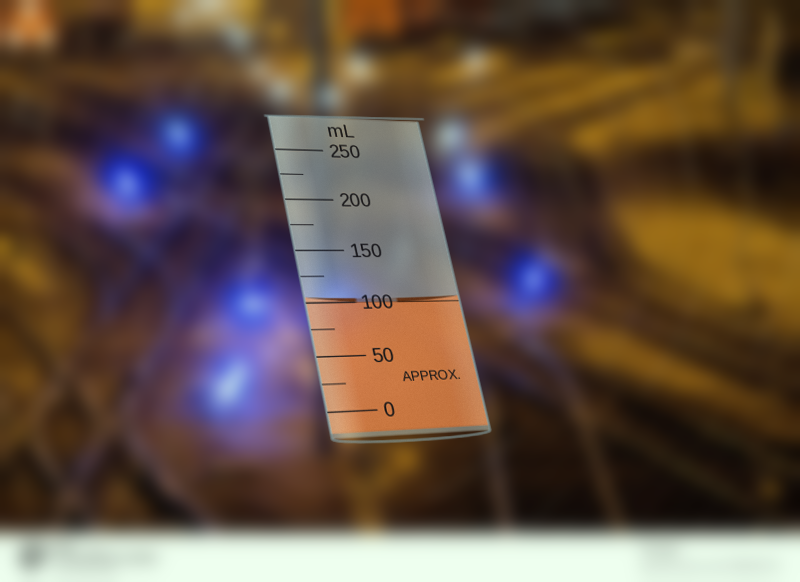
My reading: 100 mL
